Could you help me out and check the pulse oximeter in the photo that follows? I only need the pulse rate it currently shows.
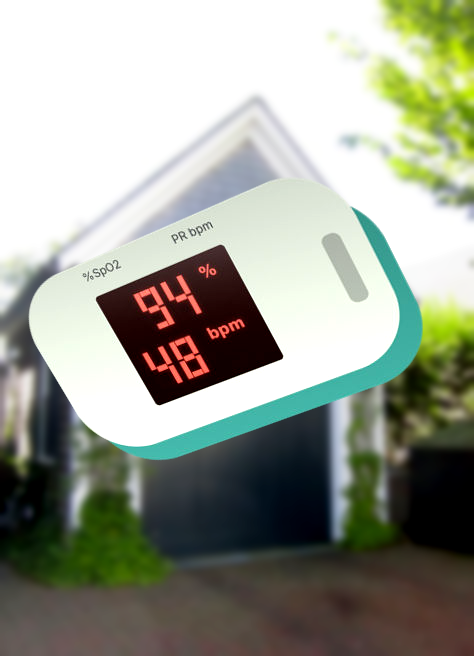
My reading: 48 bpm
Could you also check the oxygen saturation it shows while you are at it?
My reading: 94 %
